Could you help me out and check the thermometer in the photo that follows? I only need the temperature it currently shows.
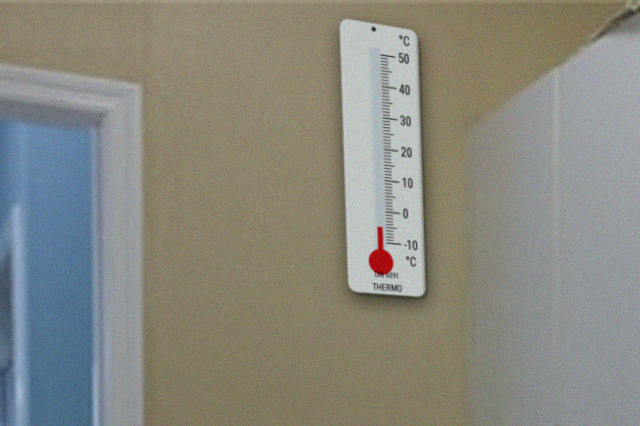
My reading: -5 °C
